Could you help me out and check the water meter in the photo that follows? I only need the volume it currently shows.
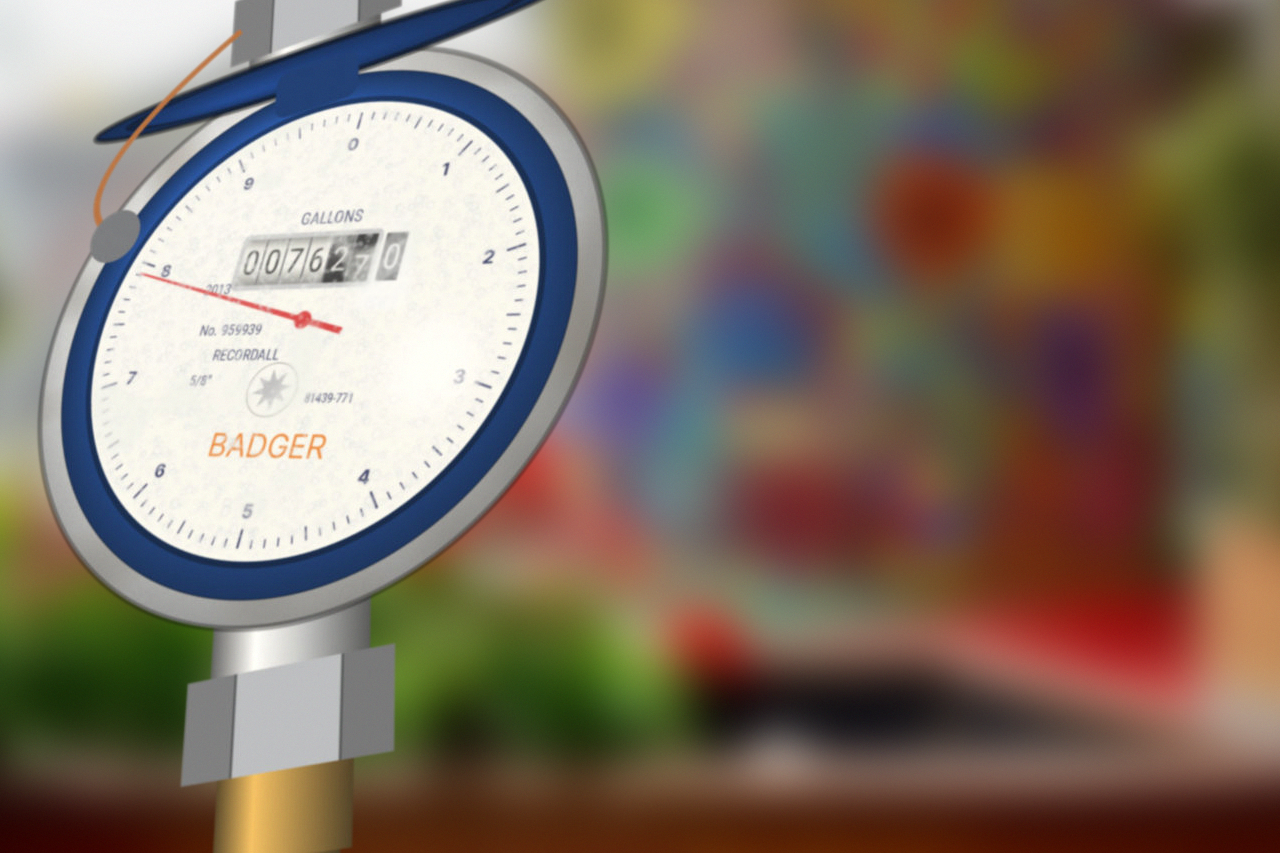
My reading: 76267.9 gal
